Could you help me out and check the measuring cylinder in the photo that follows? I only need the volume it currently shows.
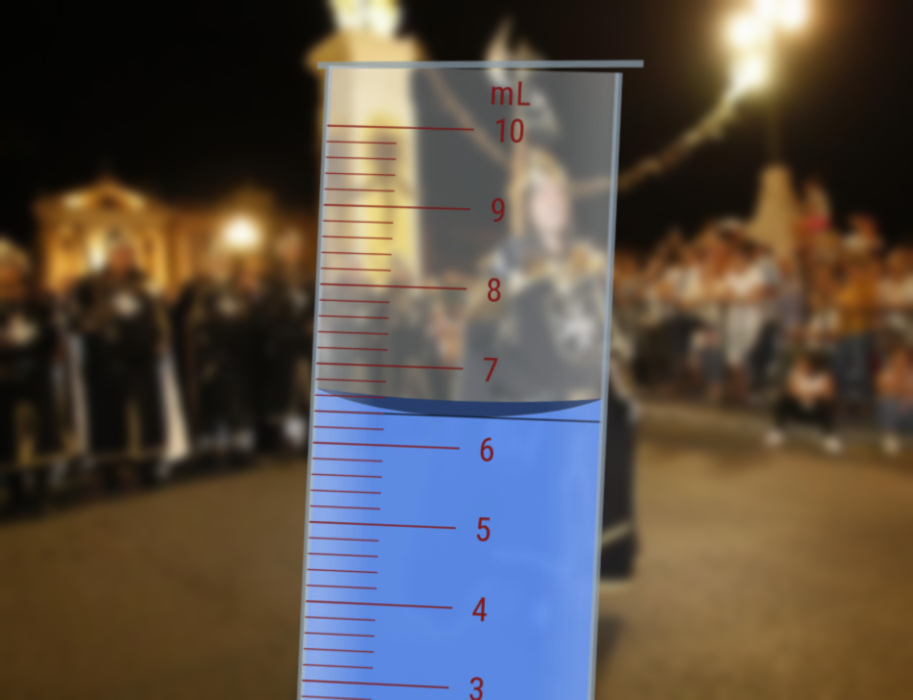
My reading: 6.4 mL
